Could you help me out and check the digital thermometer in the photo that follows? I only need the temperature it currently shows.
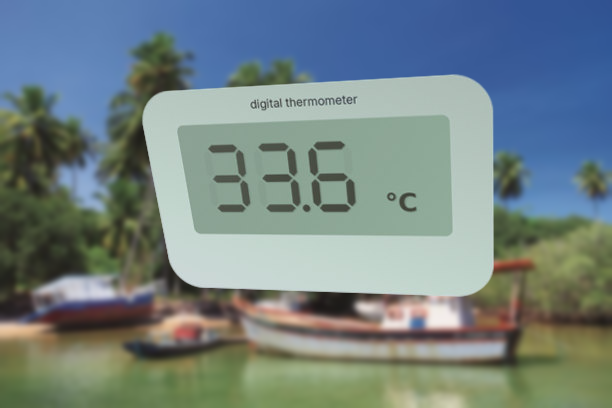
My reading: 33.6 °C
